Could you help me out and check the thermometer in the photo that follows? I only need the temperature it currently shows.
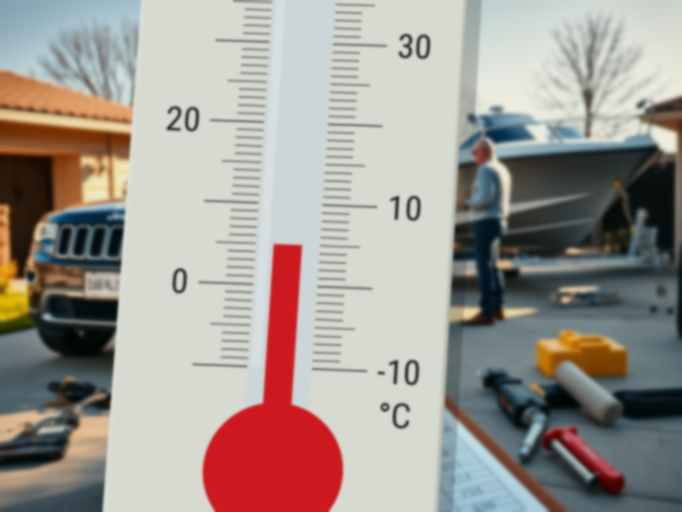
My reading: 5 °C
